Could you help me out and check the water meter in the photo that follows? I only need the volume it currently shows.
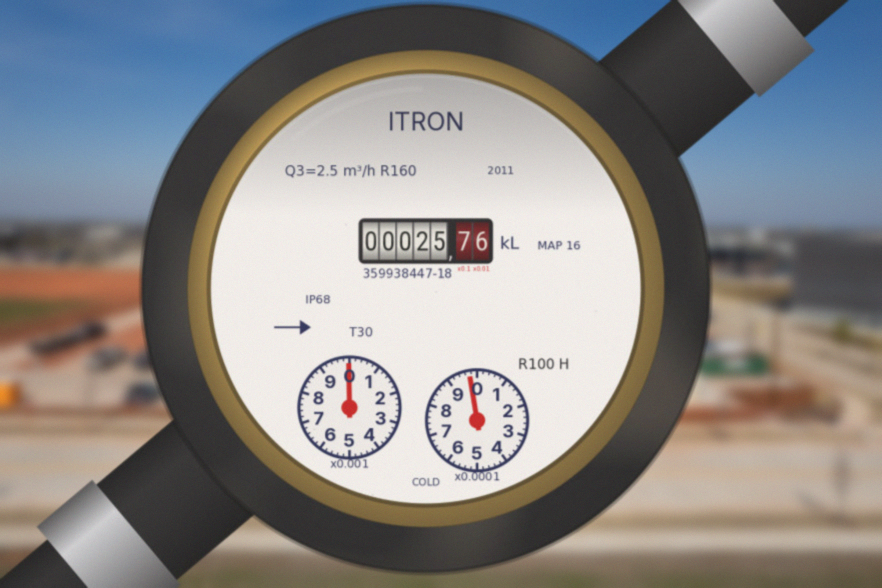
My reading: 25.7599 kL
